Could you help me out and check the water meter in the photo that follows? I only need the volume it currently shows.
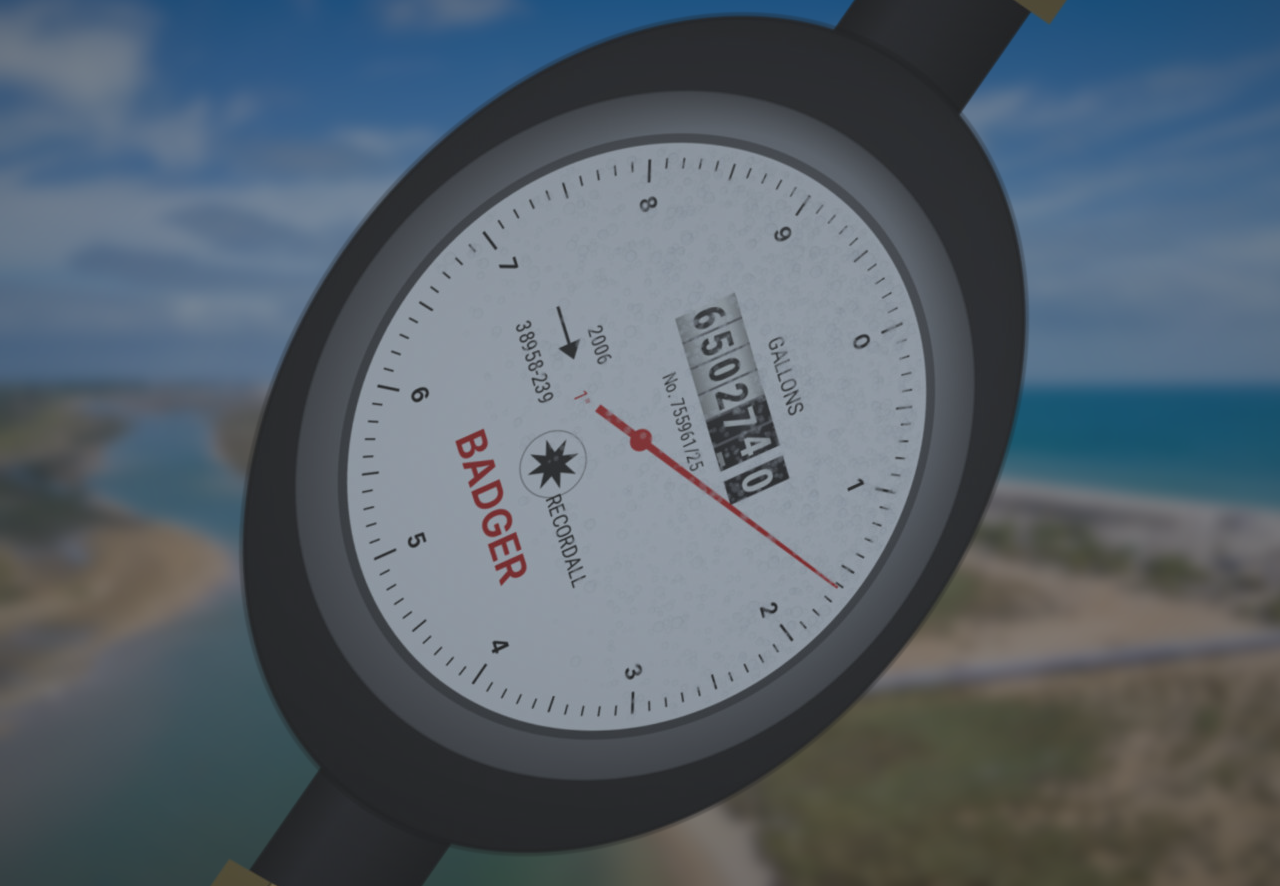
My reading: 6502741.6 gal
